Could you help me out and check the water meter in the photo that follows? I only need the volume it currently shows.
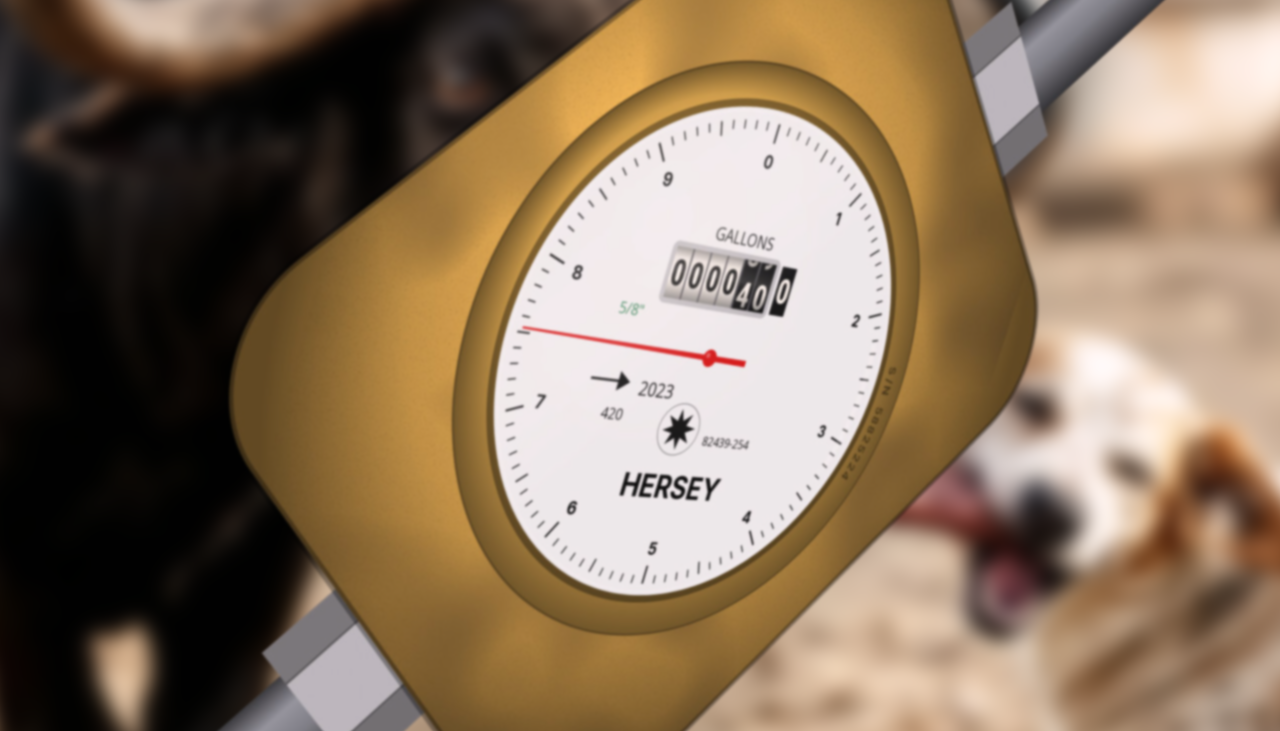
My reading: 397.5 gal
